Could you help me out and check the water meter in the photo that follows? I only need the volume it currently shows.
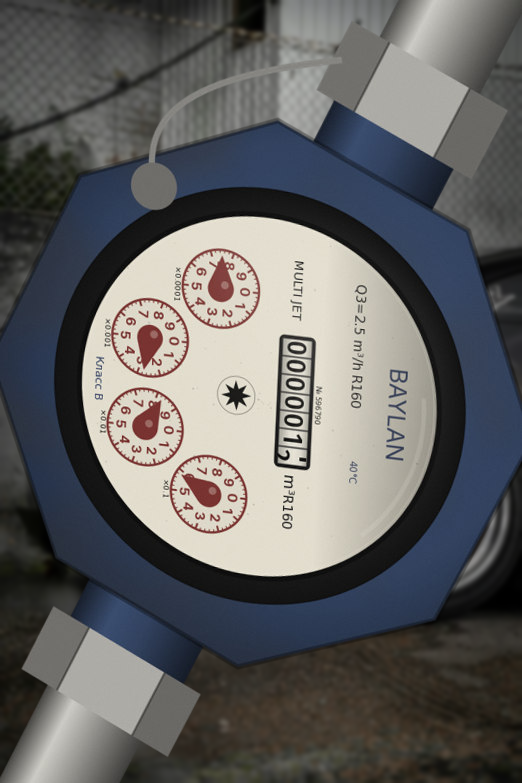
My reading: 11.5827 m³
